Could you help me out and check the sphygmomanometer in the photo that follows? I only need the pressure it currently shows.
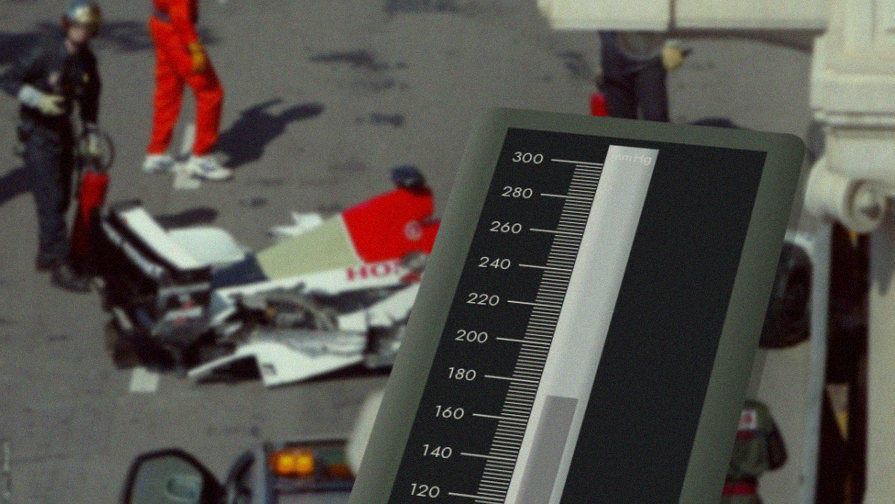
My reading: 174 mmHg
